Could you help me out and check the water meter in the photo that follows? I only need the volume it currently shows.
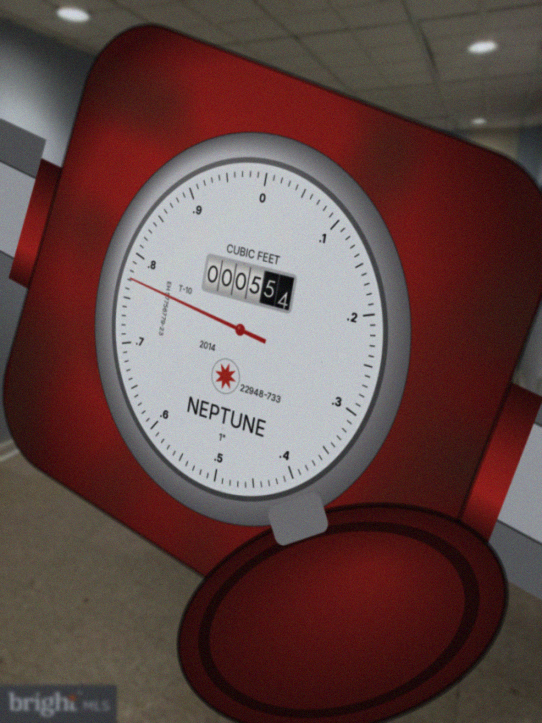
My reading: 553.77 ft³
